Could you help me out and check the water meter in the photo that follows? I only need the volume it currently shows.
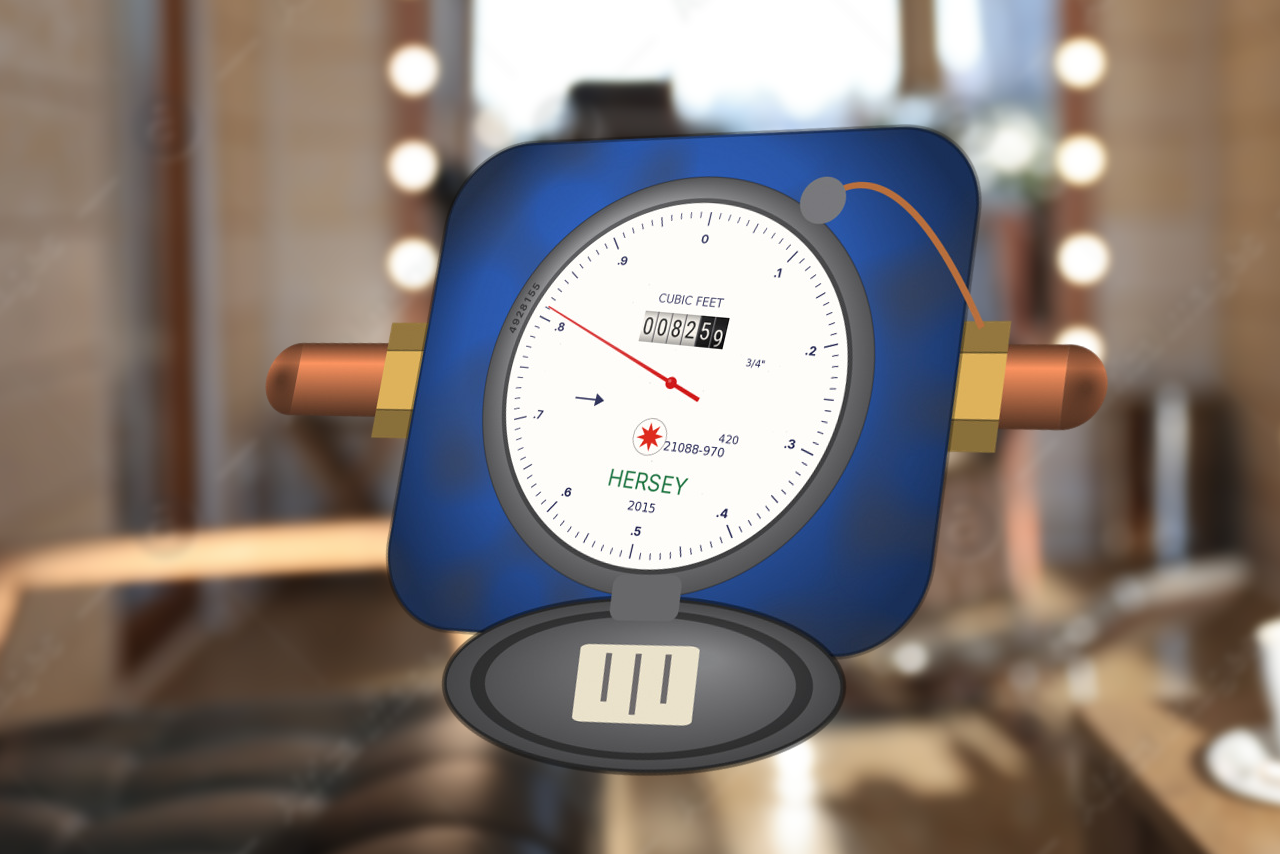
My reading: 8258.81 ft³
